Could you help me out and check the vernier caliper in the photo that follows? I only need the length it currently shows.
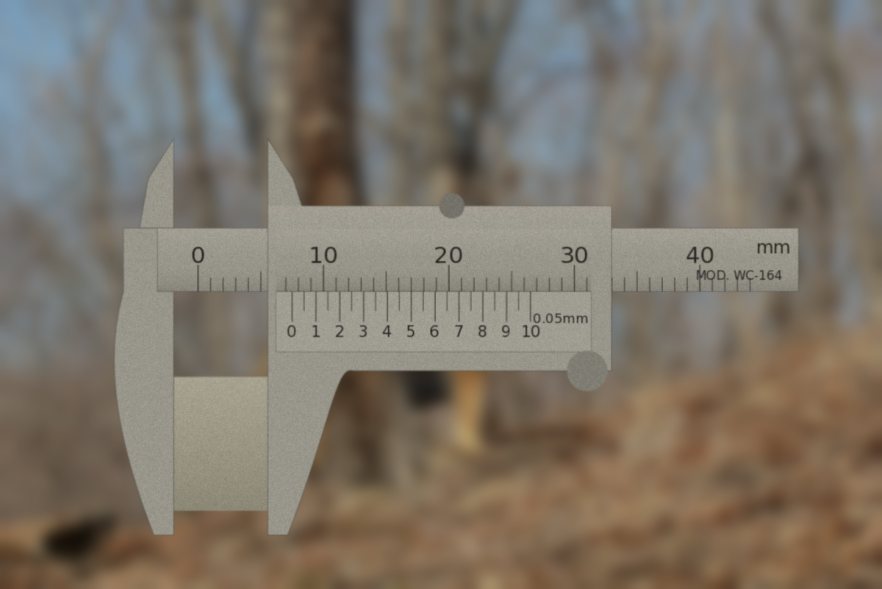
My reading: 7.5 mm
